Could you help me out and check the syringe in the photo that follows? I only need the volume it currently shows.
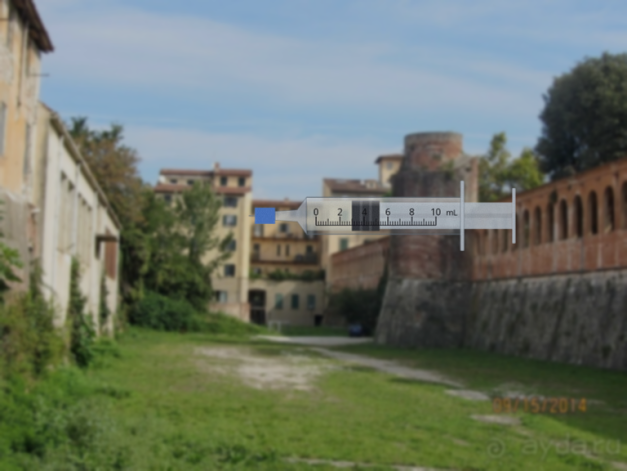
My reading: 3 mL
